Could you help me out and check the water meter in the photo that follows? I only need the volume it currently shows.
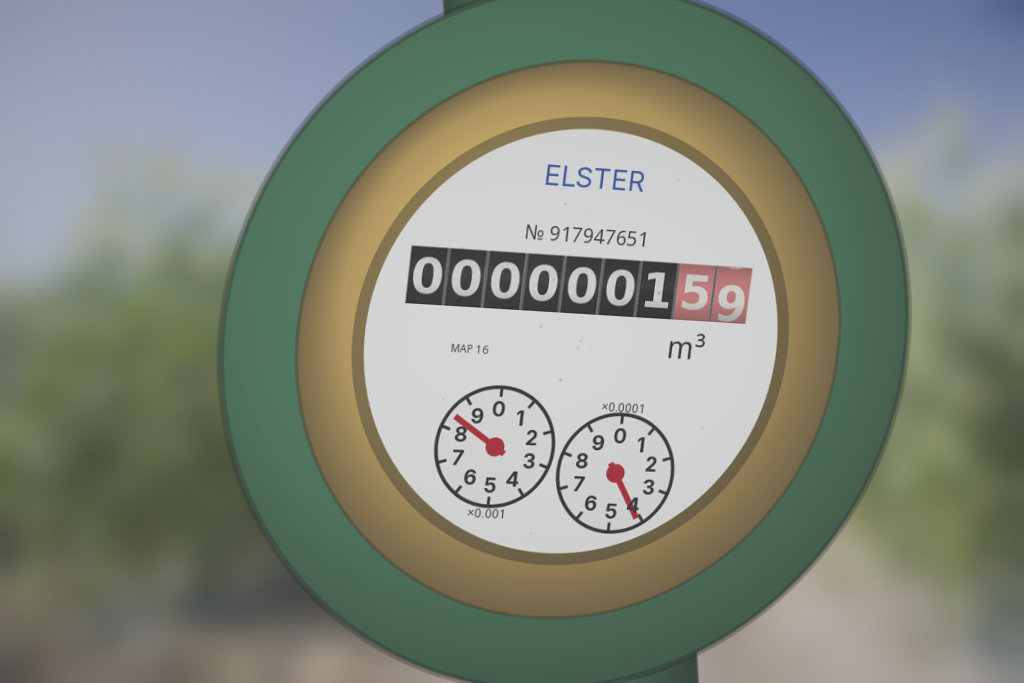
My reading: 1.5884 m³
